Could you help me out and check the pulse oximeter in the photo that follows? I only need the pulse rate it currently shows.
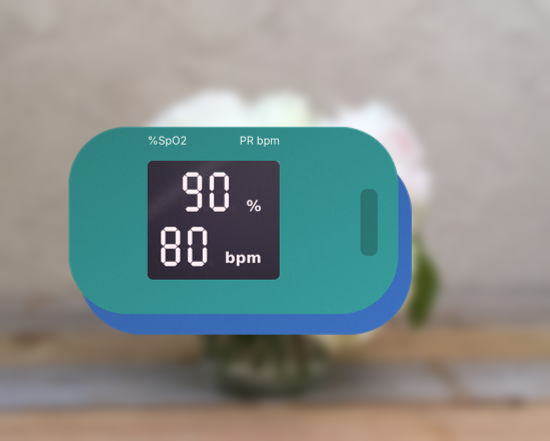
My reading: 80 bpm
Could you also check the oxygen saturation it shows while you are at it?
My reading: 90 %
